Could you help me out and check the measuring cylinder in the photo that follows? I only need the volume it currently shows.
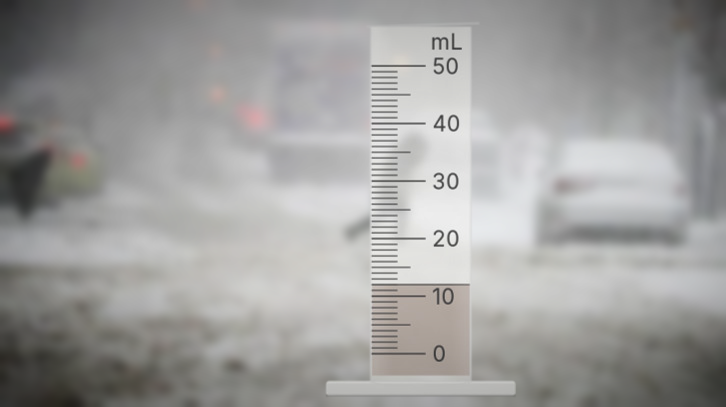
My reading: 12 mL
